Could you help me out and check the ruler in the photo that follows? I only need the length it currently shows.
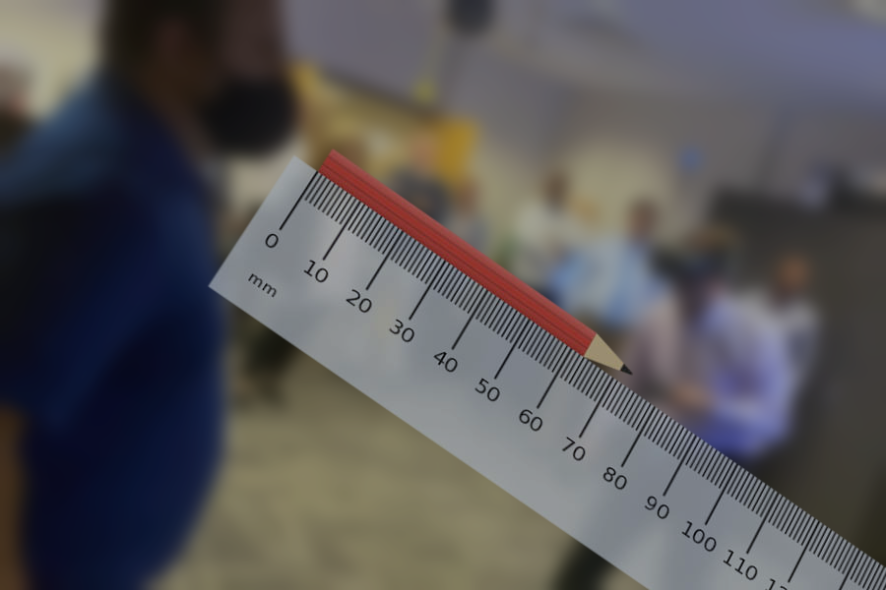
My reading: 73 mm
